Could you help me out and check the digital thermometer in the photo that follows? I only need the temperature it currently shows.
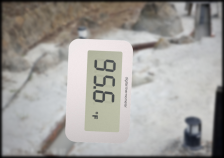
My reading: 95.6 °F
